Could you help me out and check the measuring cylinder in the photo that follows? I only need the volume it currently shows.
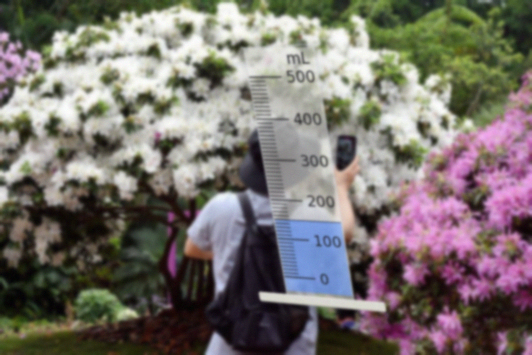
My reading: 150 mL
